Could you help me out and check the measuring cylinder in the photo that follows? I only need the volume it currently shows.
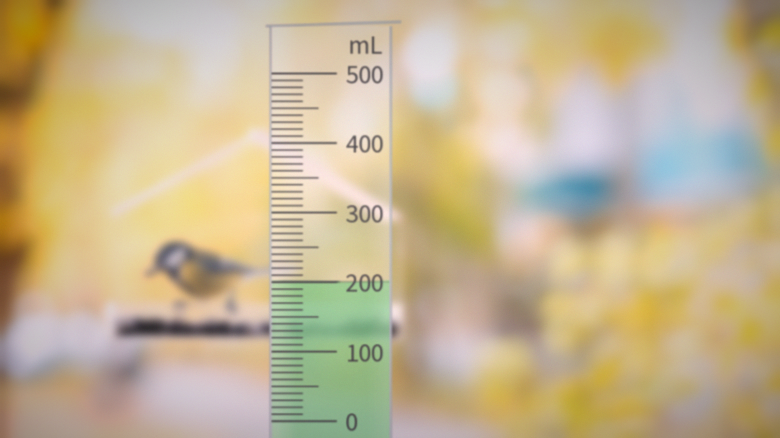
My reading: 200 mL
